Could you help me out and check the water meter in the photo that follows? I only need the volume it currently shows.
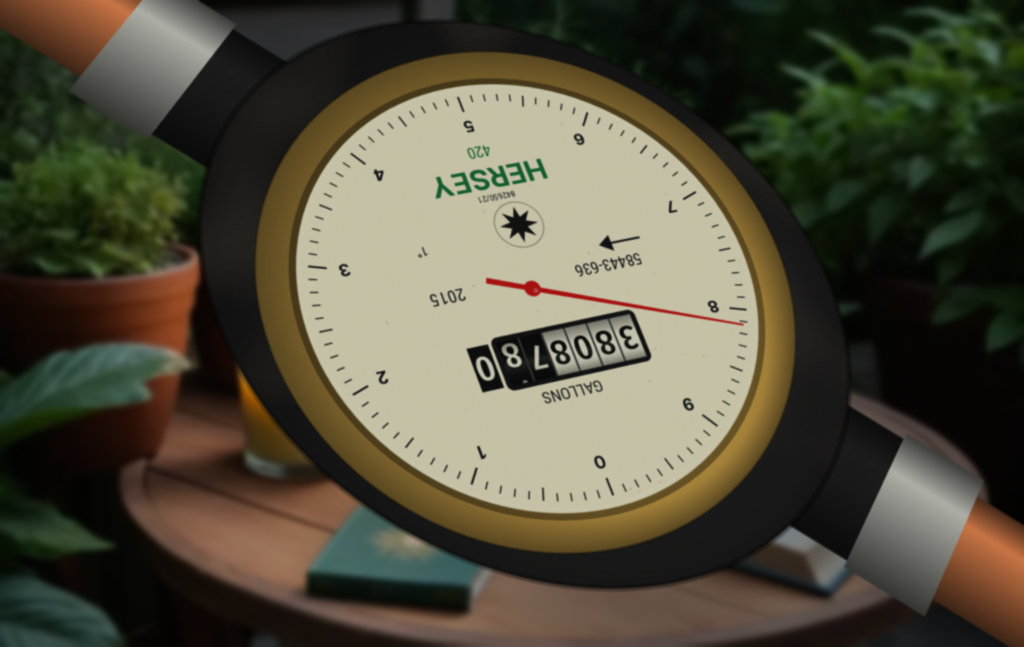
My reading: 3808778.1 gal
